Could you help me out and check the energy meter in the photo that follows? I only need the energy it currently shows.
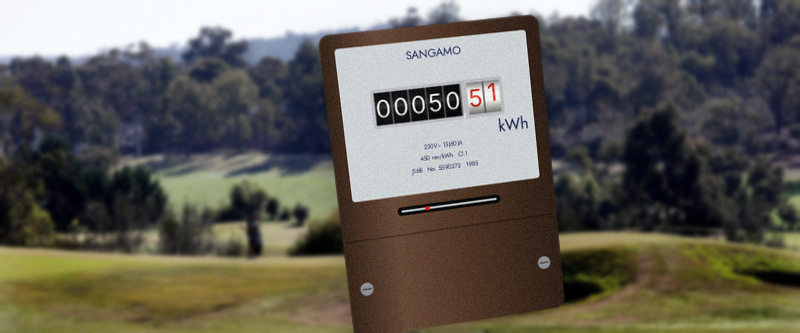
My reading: 50.51 kWh
